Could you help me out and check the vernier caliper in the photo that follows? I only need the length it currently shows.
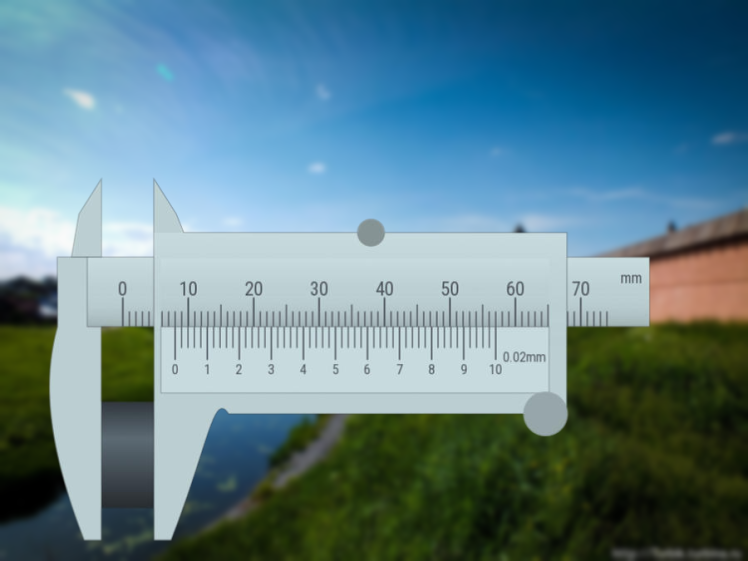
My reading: 8.0 mm
